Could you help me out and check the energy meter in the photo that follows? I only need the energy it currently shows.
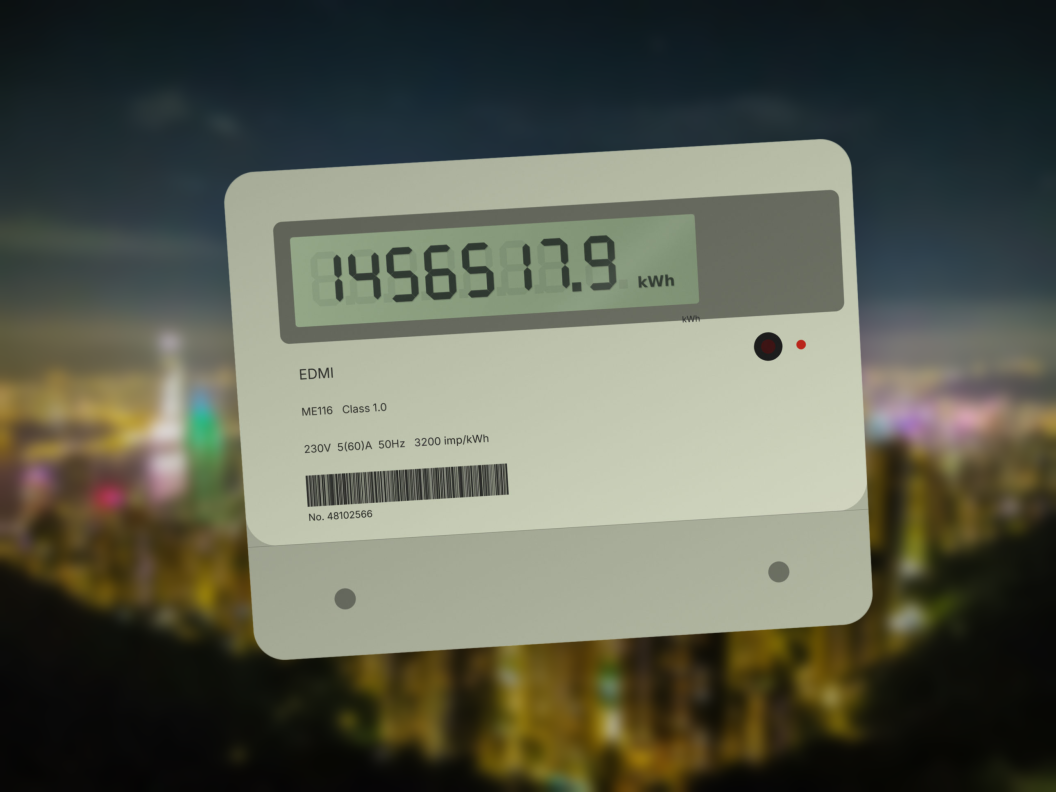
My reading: 1456517.9 kWh
